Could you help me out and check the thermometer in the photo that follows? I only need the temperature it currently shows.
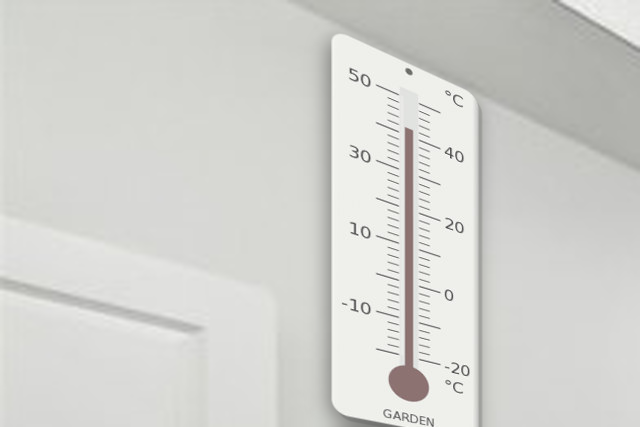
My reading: 42 °C
